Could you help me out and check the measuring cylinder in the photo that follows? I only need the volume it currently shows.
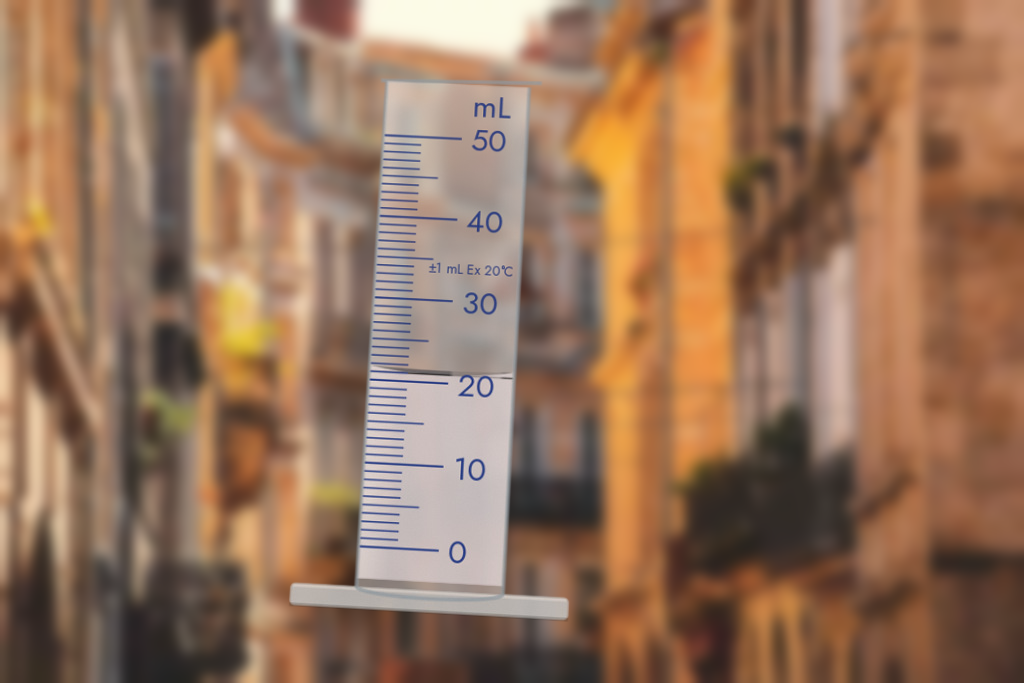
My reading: 21 mL
